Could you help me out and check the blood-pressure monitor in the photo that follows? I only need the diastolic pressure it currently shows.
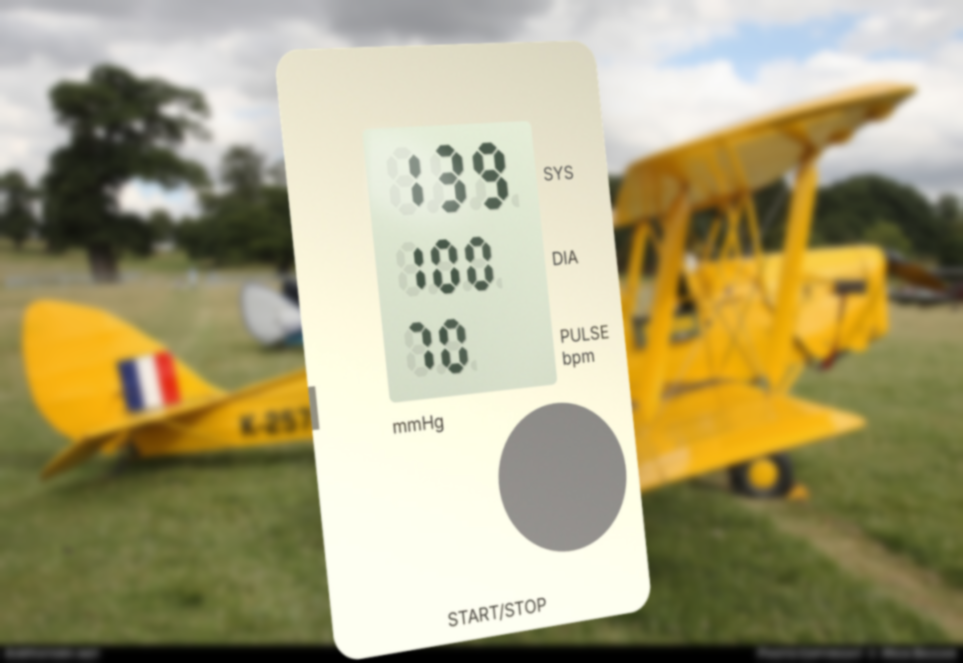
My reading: 100 mmHg
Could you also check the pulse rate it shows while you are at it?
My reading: 70 bpm
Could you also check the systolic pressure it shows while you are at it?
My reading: 139 mmHg
